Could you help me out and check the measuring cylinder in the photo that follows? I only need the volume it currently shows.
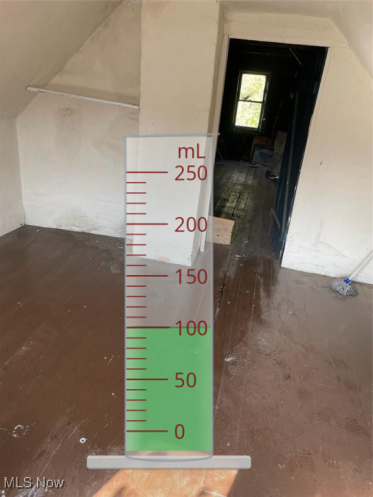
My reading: 100 mL
